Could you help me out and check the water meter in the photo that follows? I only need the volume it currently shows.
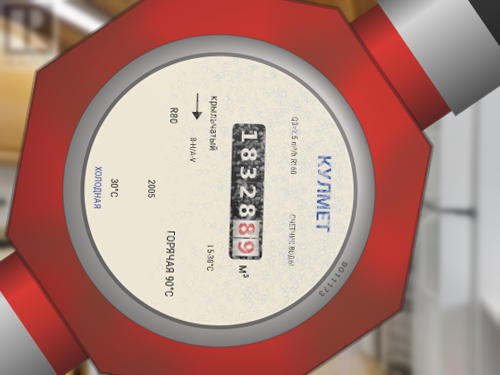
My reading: 18328.89 m³
